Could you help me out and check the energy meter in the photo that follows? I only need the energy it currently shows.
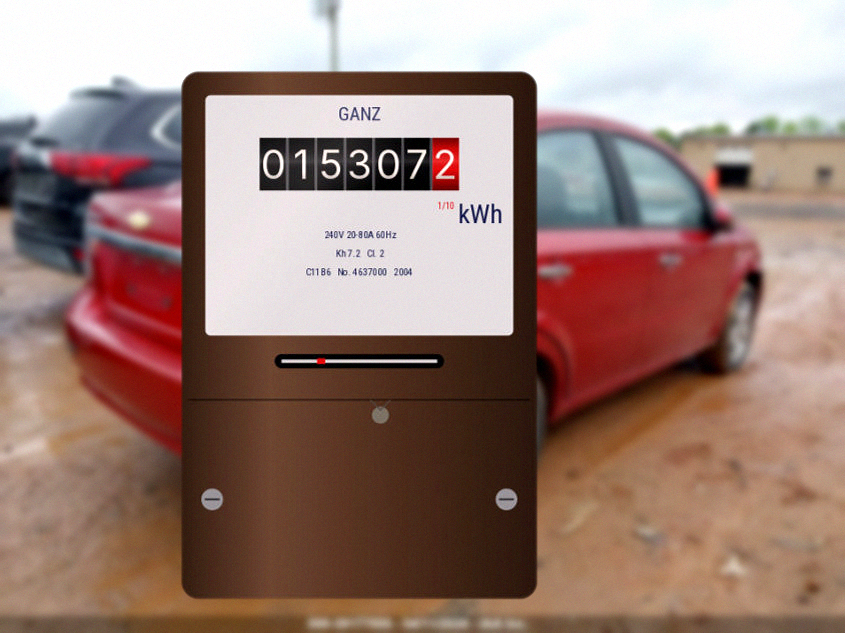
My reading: 15307.2 kWh
